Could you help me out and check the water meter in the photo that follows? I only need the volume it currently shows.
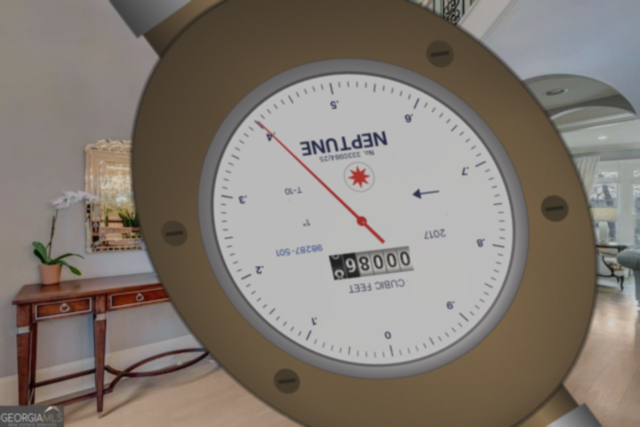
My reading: 868.40 ft³
